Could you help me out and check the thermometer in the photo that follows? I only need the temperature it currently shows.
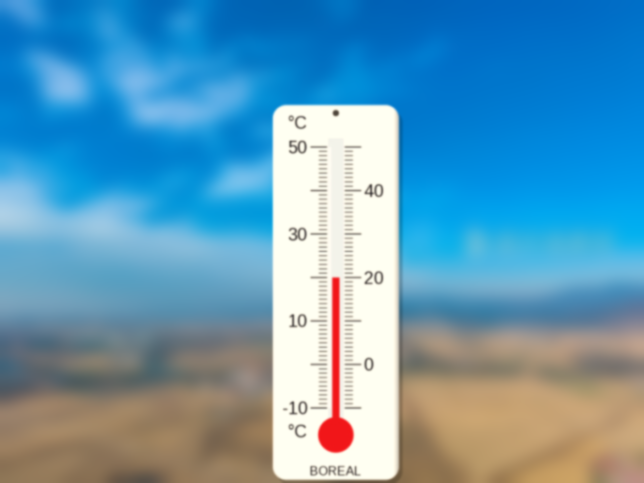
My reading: 20 °C
